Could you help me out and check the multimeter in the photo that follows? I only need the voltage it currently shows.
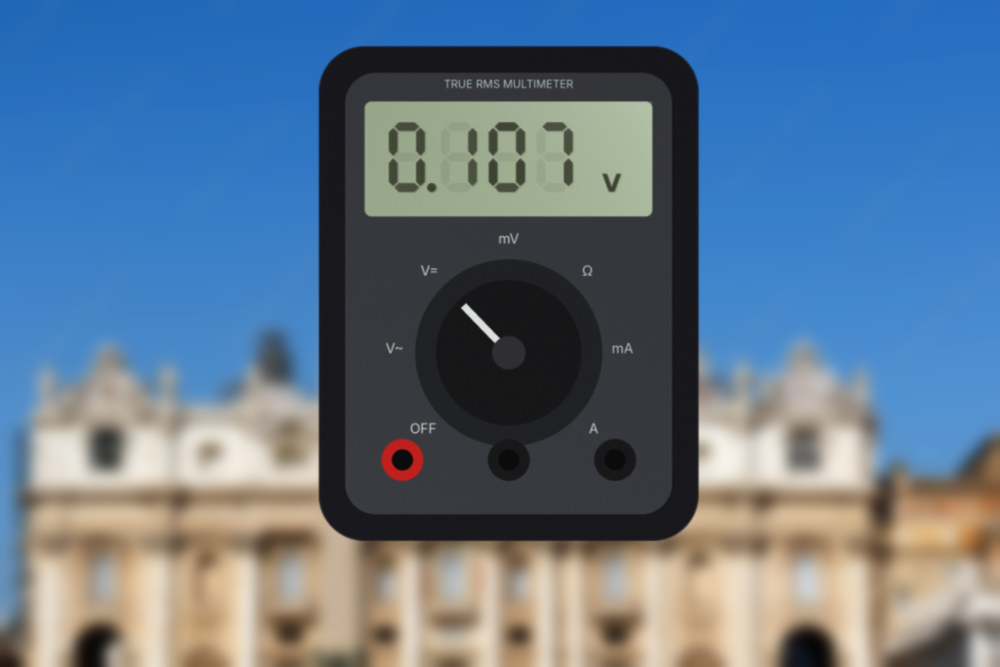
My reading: 0.107 V
